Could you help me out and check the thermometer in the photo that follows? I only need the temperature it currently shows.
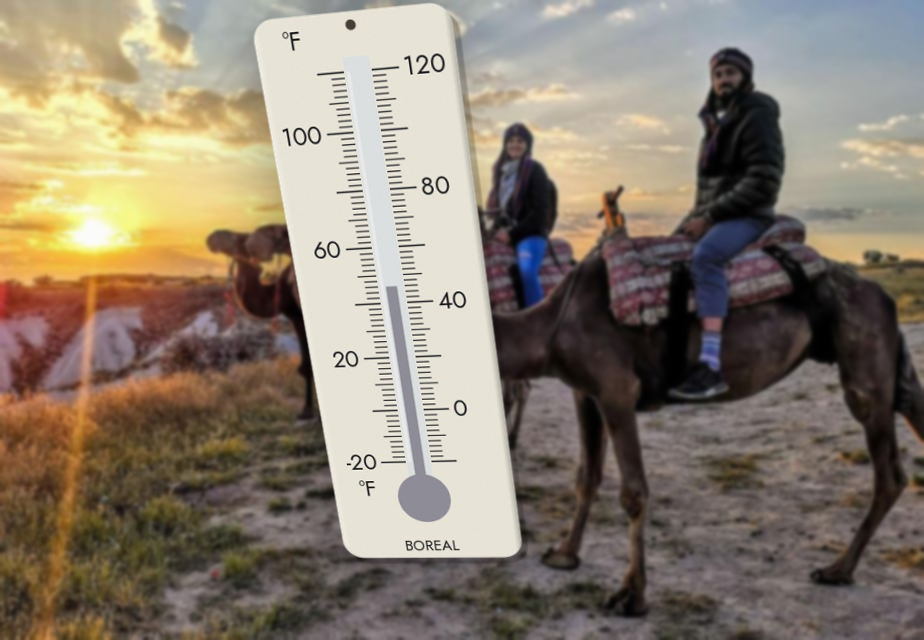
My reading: 46 °F
